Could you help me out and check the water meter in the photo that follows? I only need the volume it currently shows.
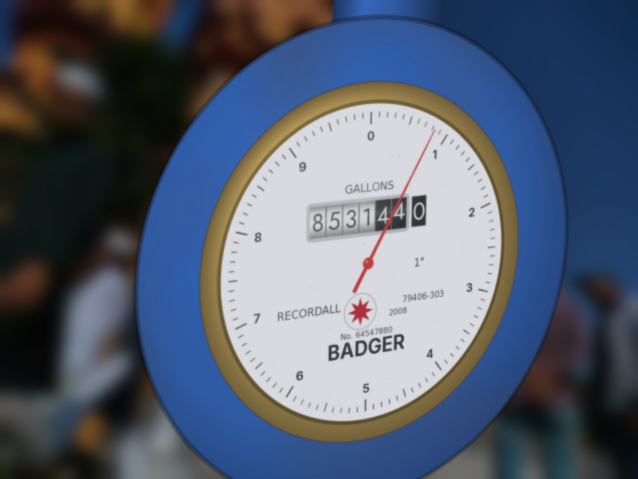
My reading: 8531440.8 gal
